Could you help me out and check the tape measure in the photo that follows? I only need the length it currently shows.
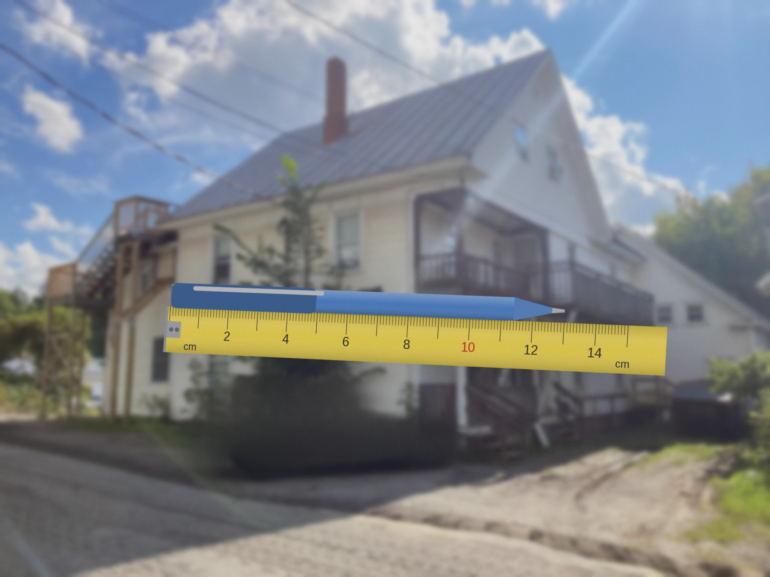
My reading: 13 cm
